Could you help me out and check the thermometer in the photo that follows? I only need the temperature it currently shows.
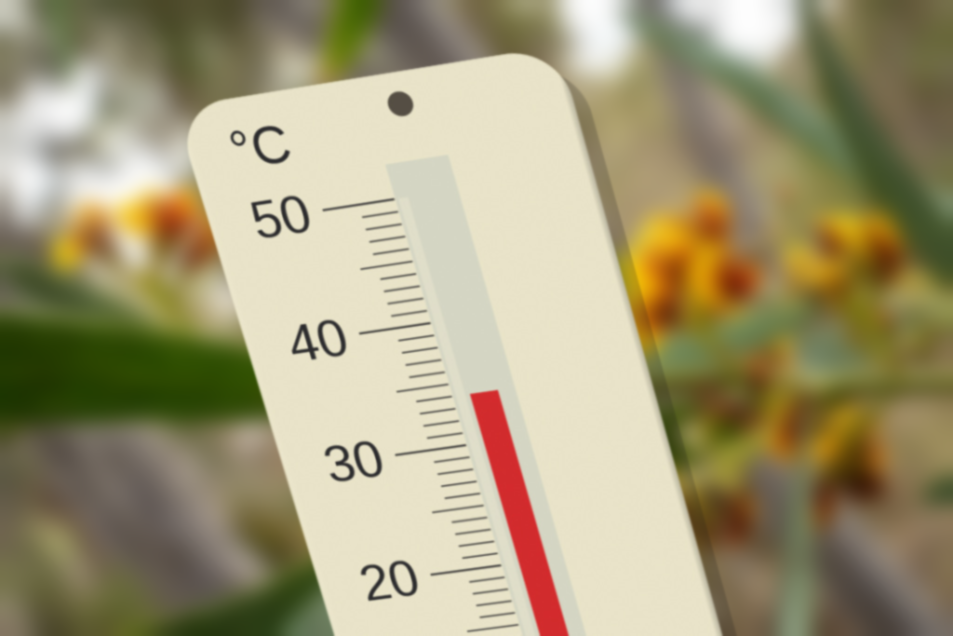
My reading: 34 °C
